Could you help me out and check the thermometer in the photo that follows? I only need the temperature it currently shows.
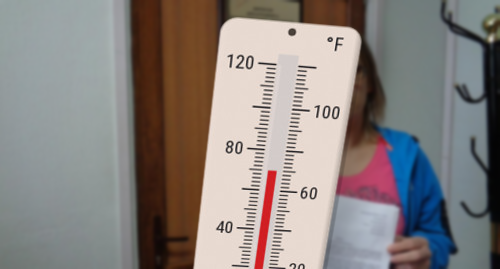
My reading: 70 °F
